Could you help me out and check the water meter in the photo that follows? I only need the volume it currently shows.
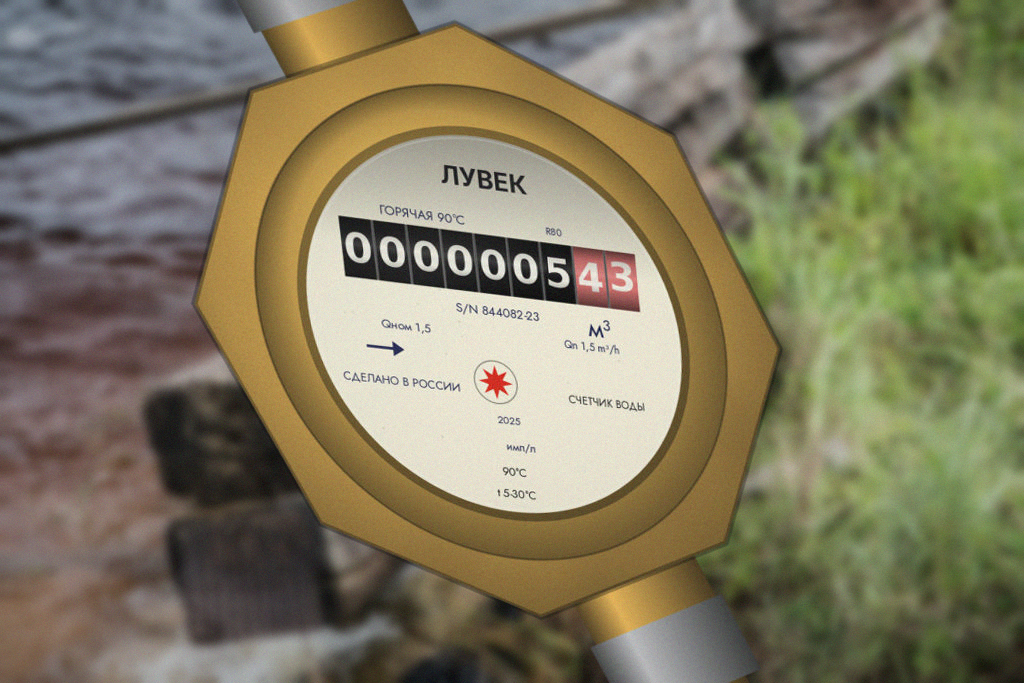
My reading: 5.43 m³
